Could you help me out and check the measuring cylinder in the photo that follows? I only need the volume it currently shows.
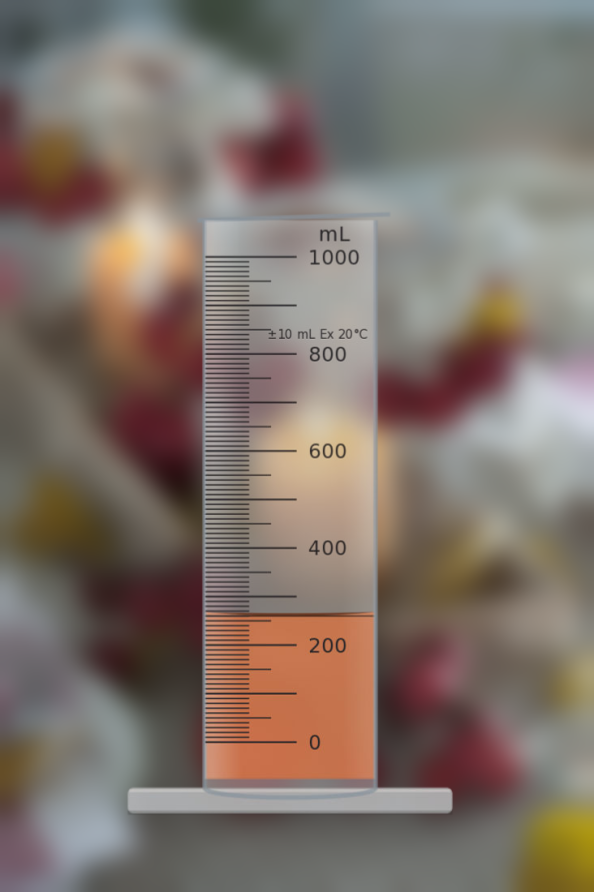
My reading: 260 mL
